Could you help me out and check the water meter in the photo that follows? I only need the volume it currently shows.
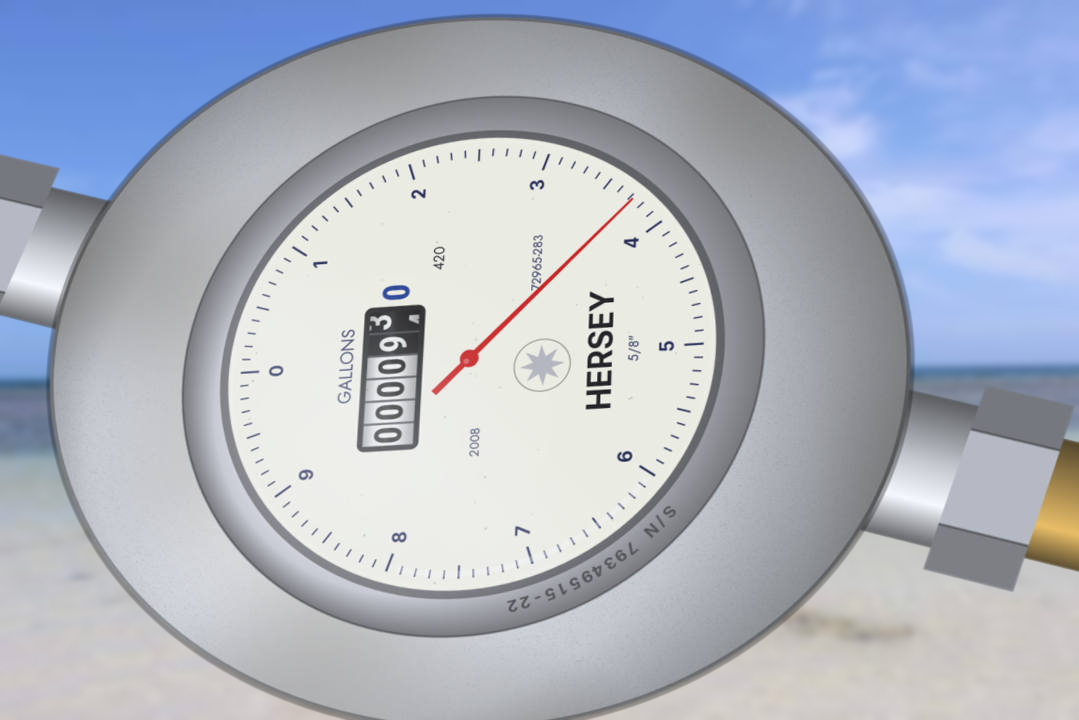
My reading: 933.7 gal
